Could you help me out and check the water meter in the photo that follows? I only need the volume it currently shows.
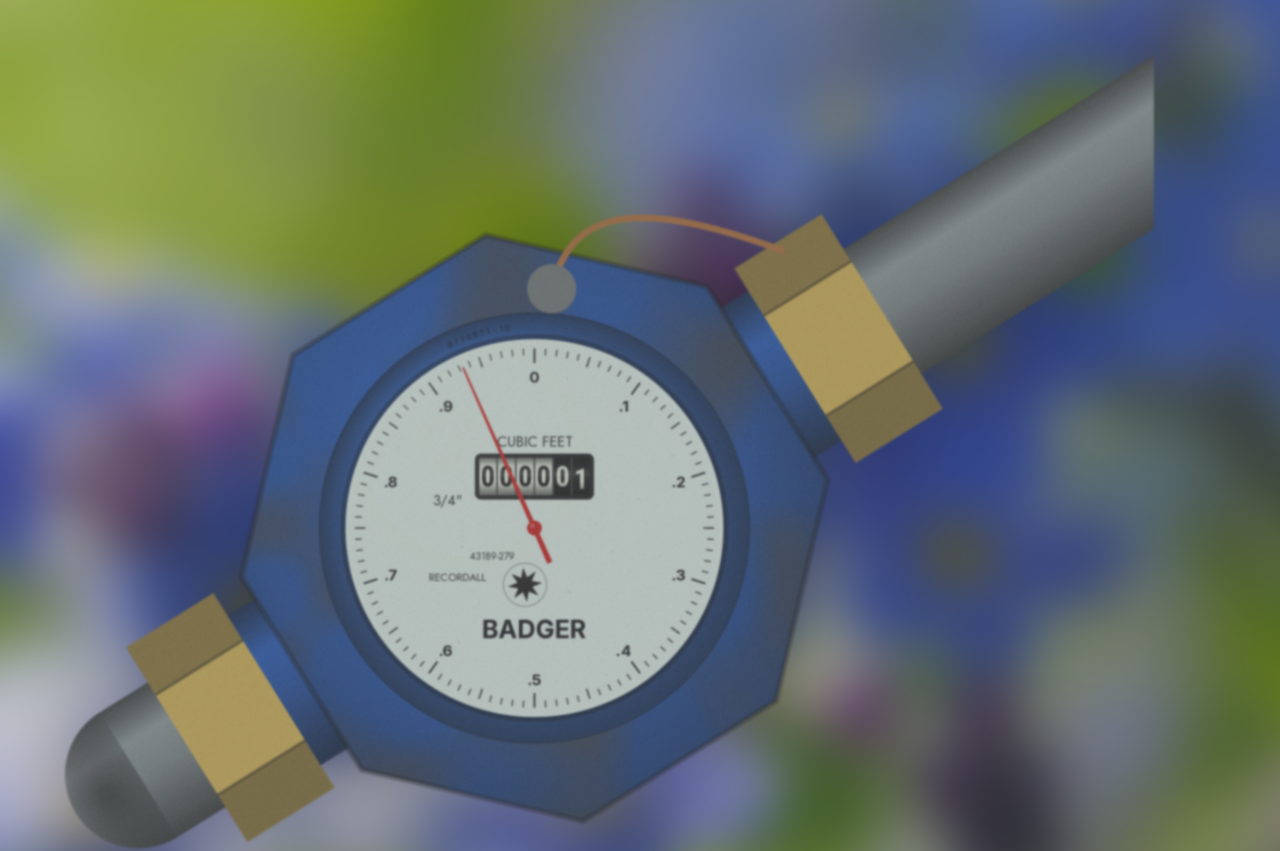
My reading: 0.93 ft³
